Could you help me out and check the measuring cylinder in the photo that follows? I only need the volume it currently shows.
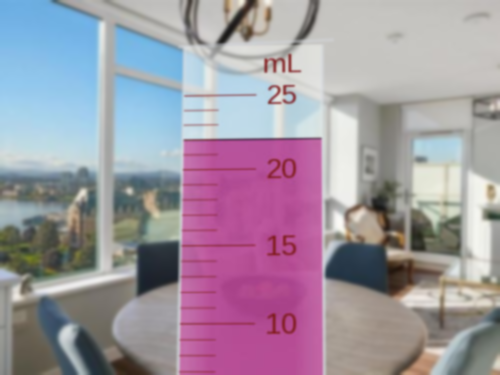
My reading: 22 mL
